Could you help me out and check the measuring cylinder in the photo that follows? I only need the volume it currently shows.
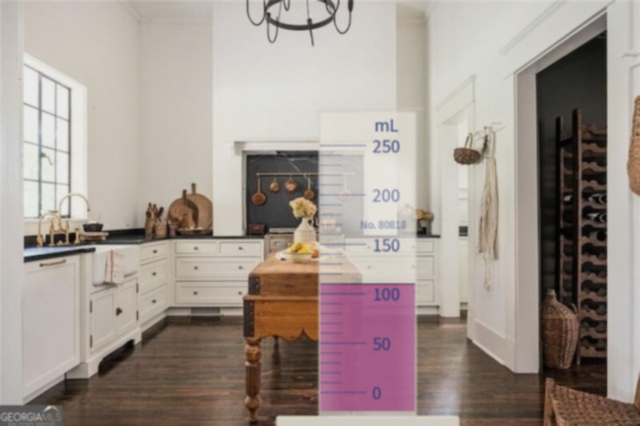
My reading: 110 mL
